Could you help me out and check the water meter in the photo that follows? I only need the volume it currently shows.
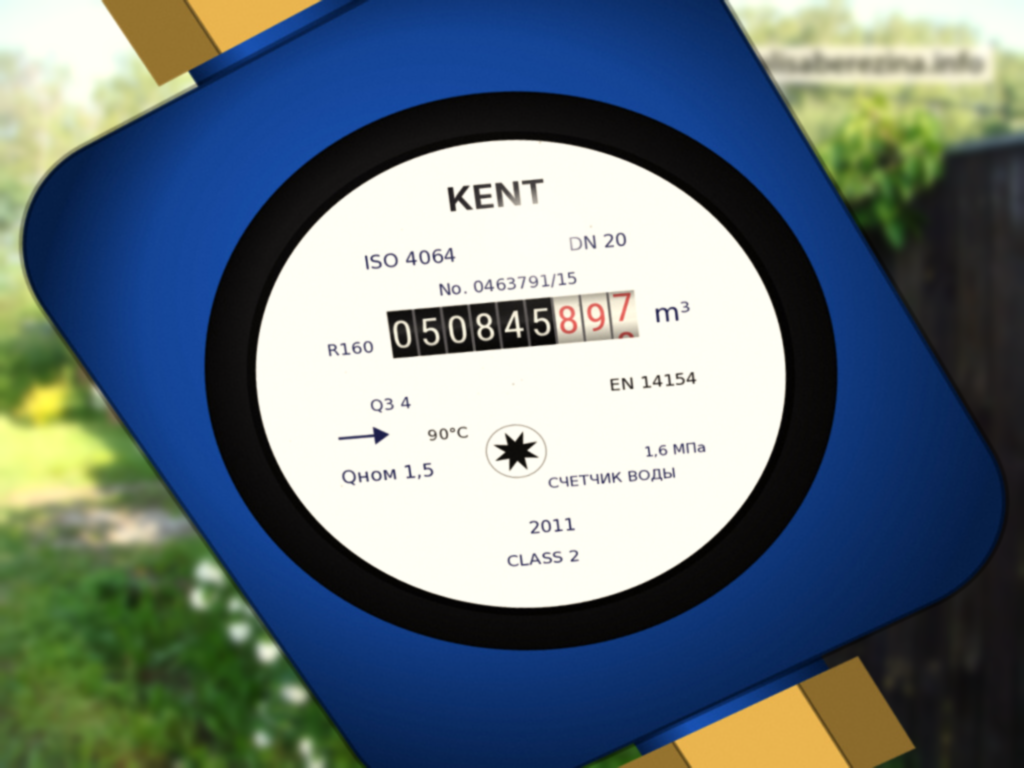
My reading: 50845.897 m³
